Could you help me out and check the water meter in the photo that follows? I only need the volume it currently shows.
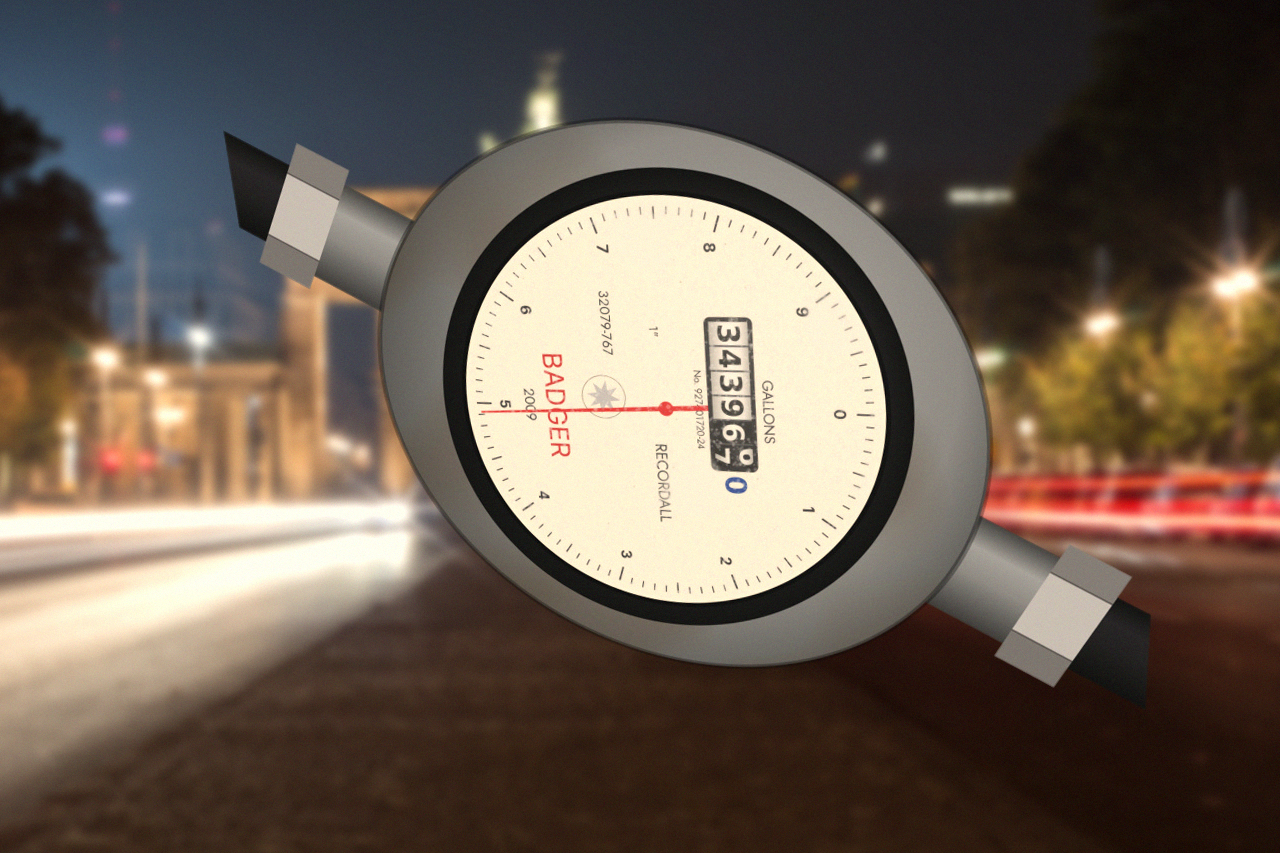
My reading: 3439664.9 gal
